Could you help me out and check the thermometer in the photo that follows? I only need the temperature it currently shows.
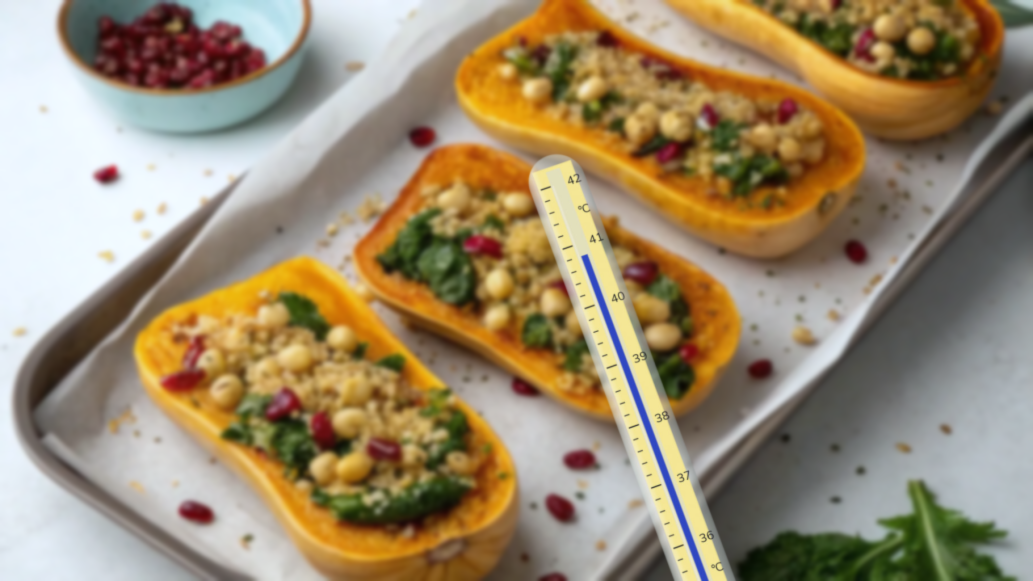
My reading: 40.8 °C
